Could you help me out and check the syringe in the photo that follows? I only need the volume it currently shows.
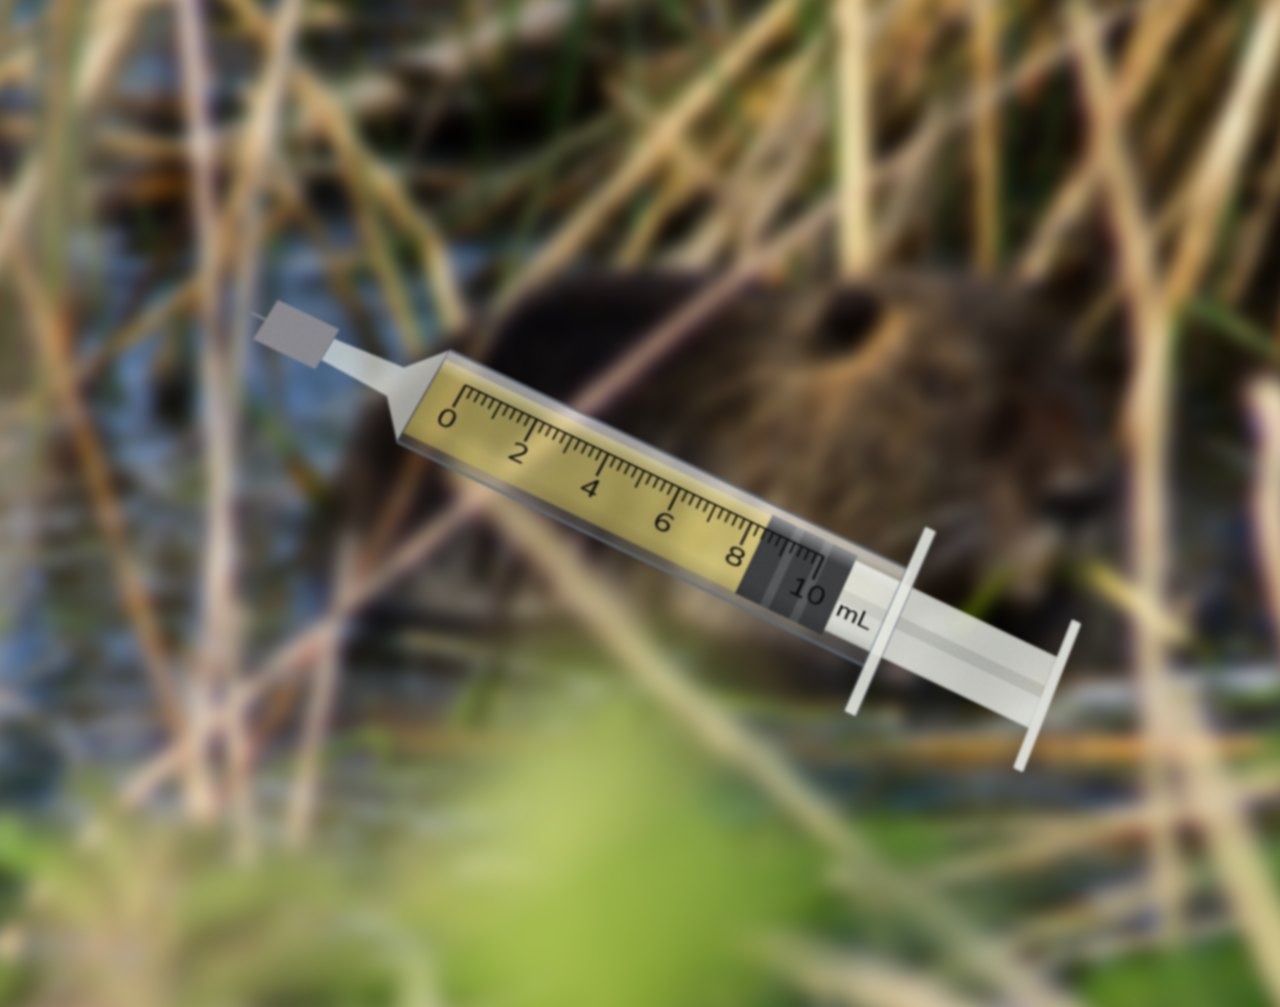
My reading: 8.4 mL
